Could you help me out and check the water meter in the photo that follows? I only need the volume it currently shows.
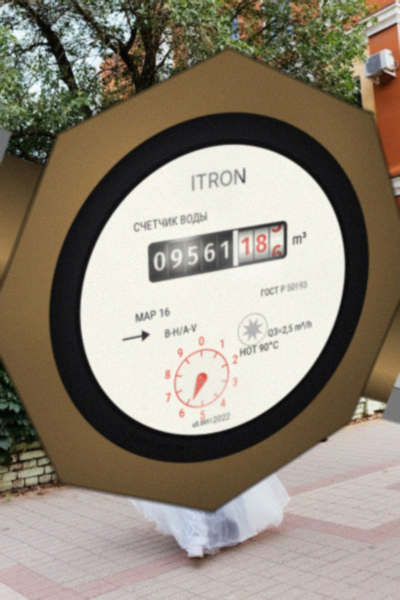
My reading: 9561.1855 m³
